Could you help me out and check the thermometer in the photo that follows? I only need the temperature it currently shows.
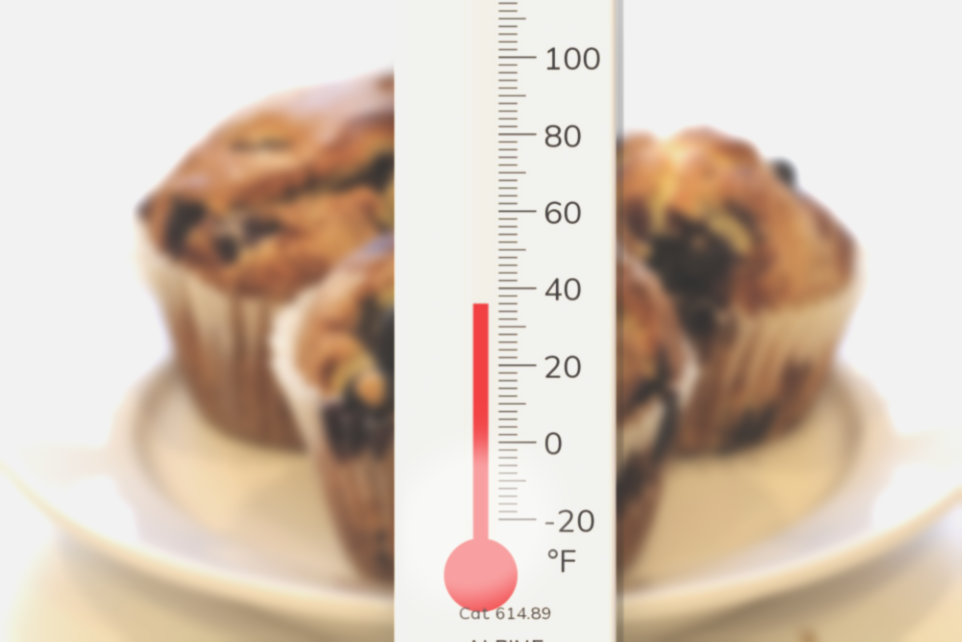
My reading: 36 °F
